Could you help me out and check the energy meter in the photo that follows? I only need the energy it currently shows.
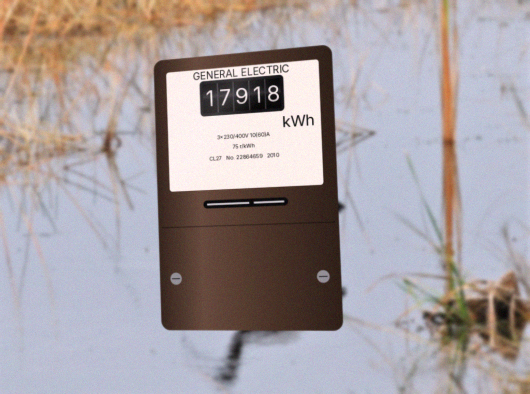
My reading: 17918 kWh
